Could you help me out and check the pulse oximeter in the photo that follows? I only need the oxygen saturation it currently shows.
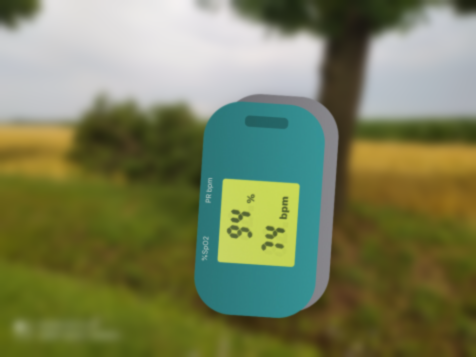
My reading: 94 %
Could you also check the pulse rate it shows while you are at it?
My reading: 74 bpm
